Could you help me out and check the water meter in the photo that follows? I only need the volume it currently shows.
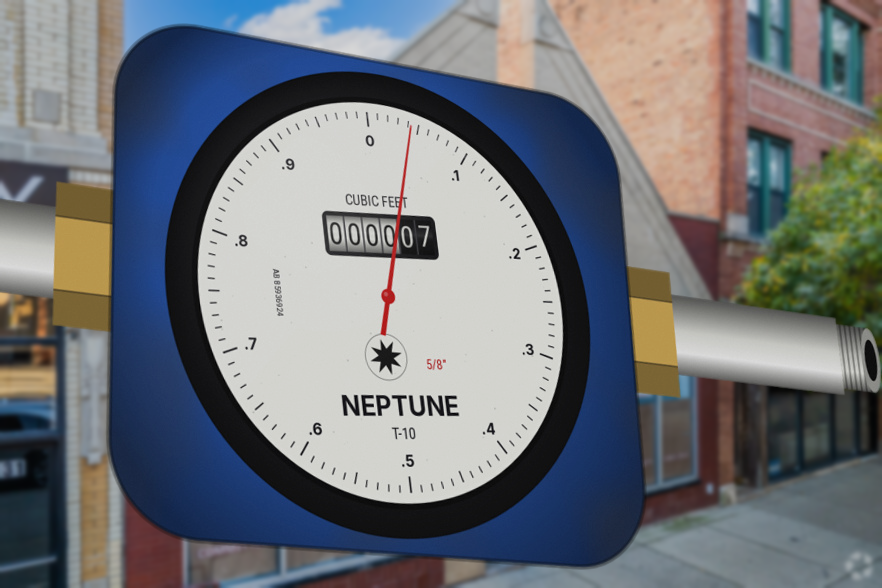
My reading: 7.04 ft³
